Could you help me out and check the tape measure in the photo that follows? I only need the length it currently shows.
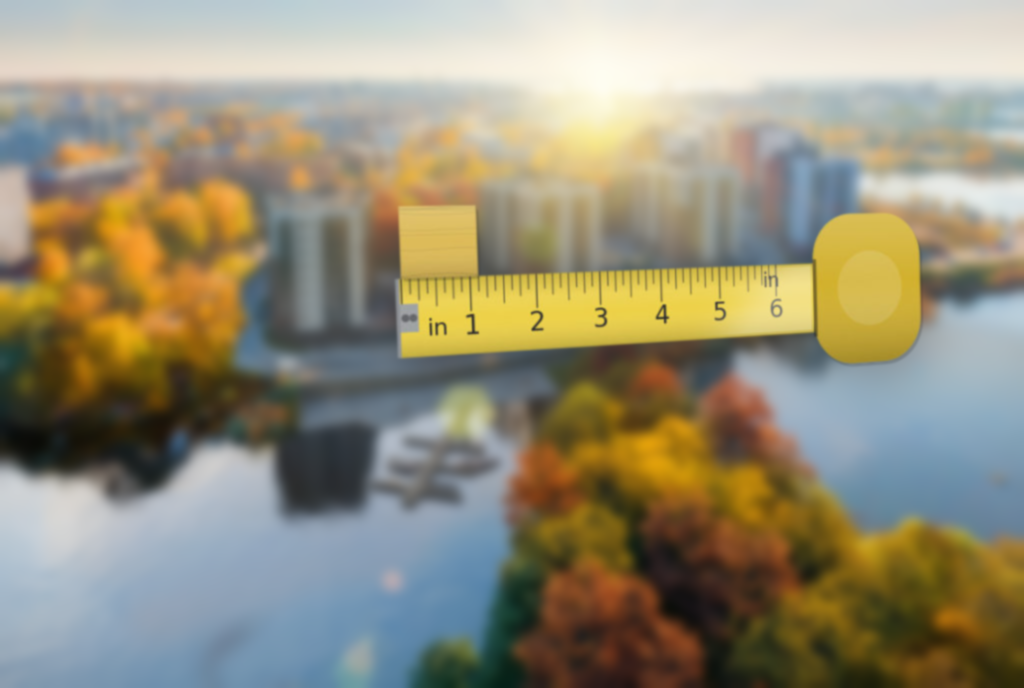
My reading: 1.125 in
